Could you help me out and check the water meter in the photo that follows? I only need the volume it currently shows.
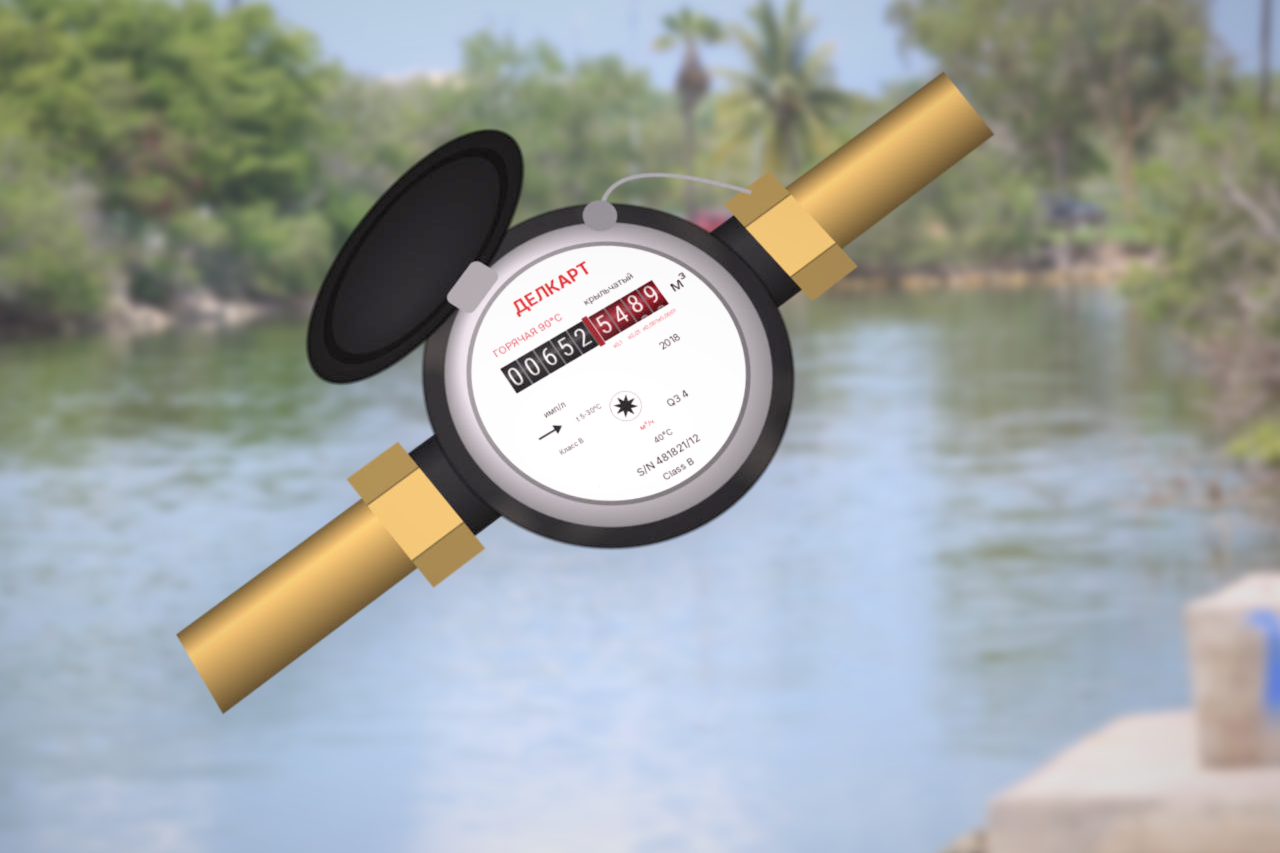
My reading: 652.5489 m³
